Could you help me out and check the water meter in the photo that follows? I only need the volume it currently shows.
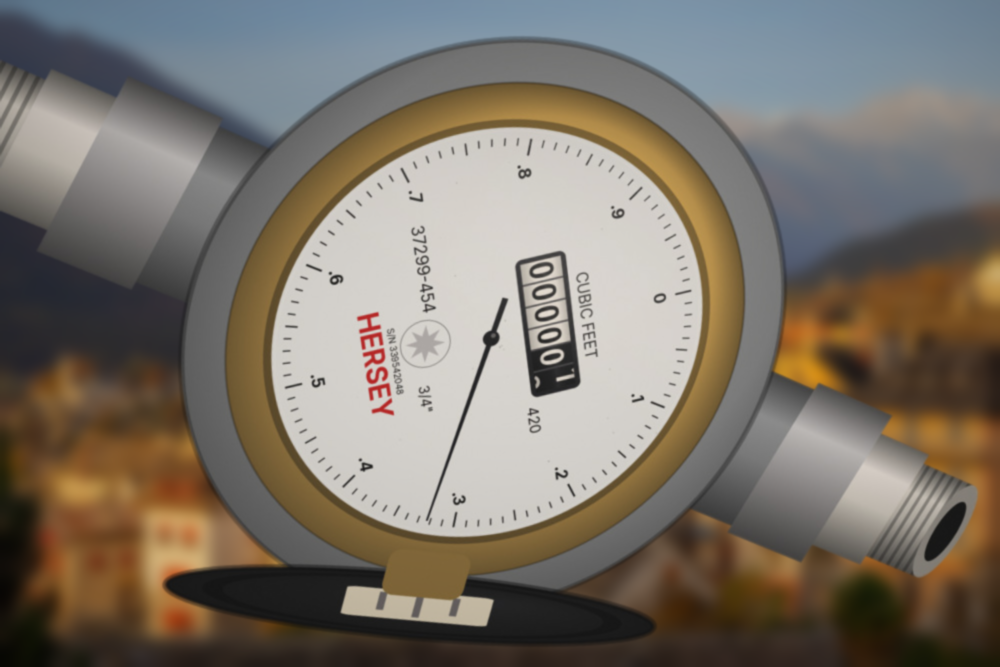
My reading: 1.32 ft³
